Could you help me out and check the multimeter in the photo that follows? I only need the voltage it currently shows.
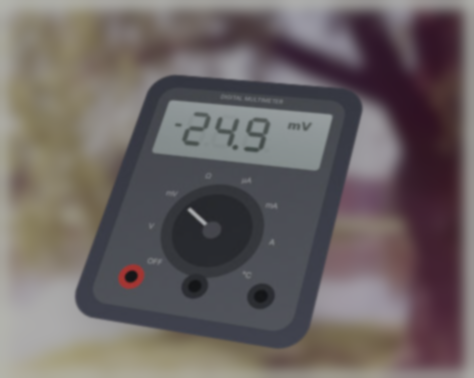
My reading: -24.9 mV
